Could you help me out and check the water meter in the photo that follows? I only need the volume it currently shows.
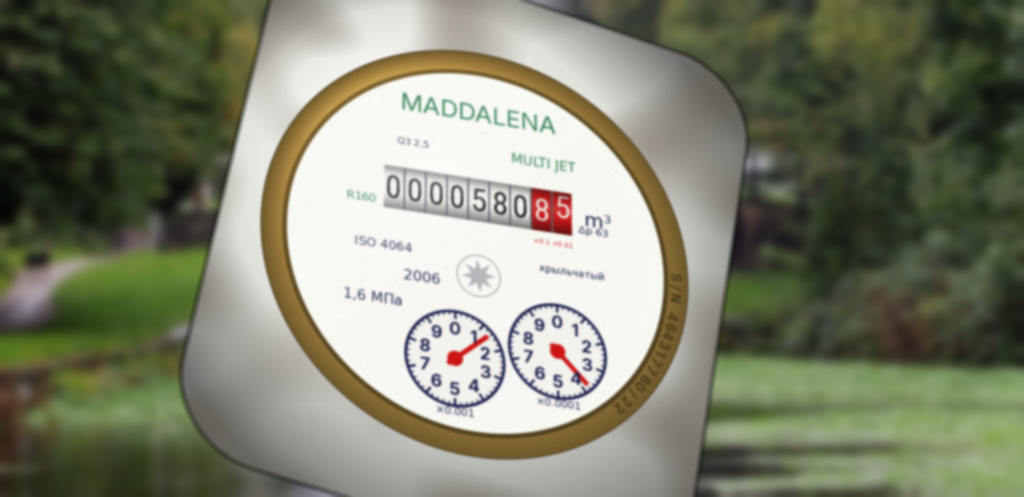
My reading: 580.8513 m³
